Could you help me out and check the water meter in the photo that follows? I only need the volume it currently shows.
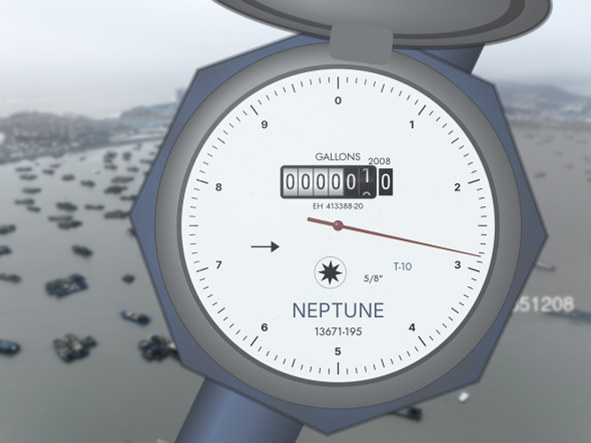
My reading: 12.8 gal
